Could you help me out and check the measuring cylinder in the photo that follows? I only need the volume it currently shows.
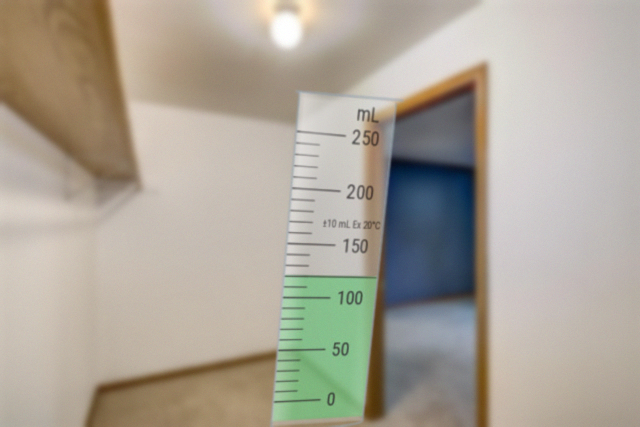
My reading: 120 mL
